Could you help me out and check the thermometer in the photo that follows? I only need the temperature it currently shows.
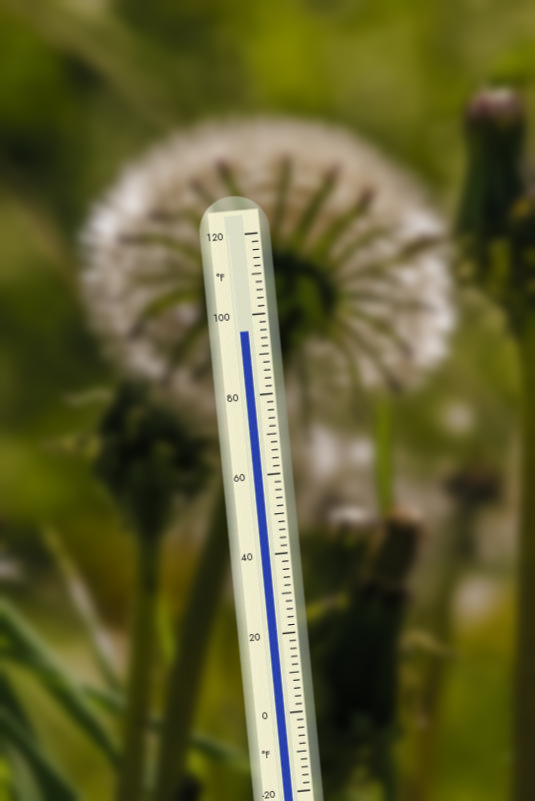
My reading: 96 °F
